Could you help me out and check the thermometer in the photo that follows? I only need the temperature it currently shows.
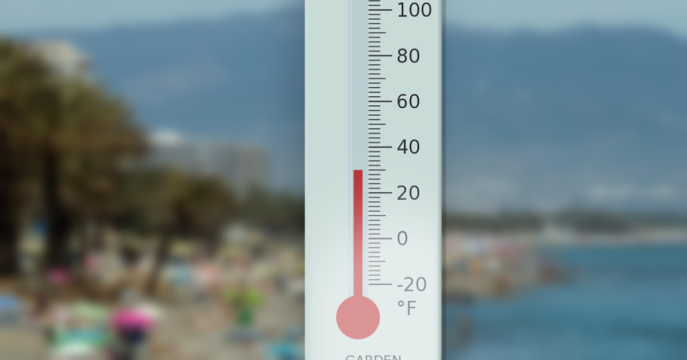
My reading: 30 °F
